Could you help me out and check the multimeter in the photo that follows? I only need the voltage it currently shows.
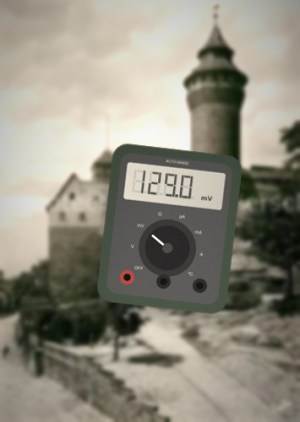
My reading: 129.0 mV
